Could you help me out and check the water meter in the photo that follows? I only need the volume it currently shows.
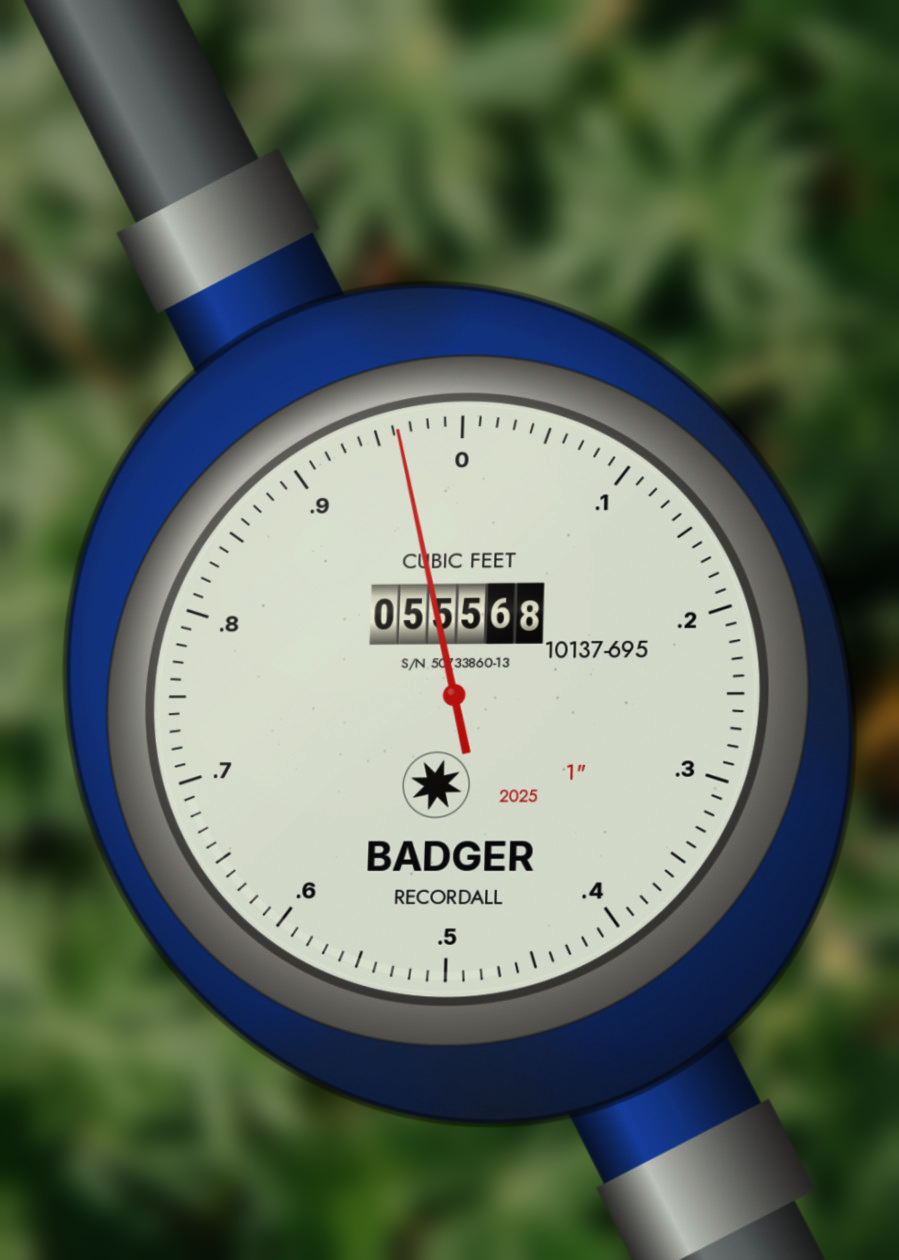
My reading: 55567.96 ft³
